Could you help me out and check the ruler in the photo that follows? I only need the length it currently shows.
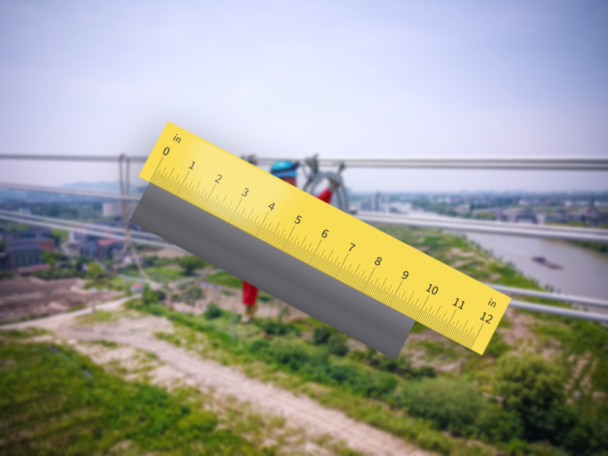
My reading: 10 in
